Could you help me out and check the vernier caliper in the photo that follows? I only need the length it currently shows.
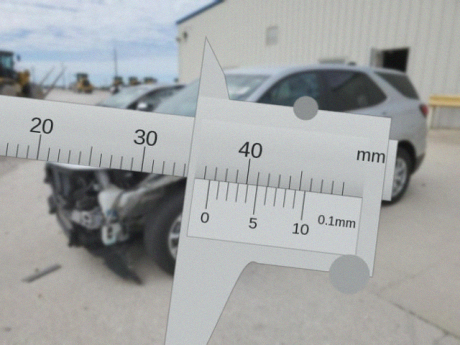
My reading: 36.5 mm
